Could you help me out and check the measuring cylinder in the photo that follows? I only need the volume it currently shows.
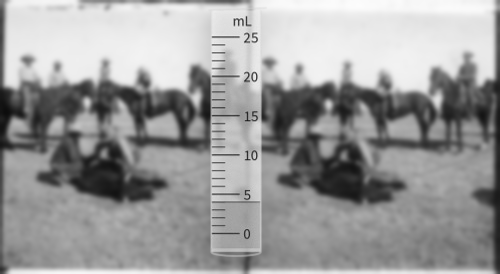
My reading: 4 mL
